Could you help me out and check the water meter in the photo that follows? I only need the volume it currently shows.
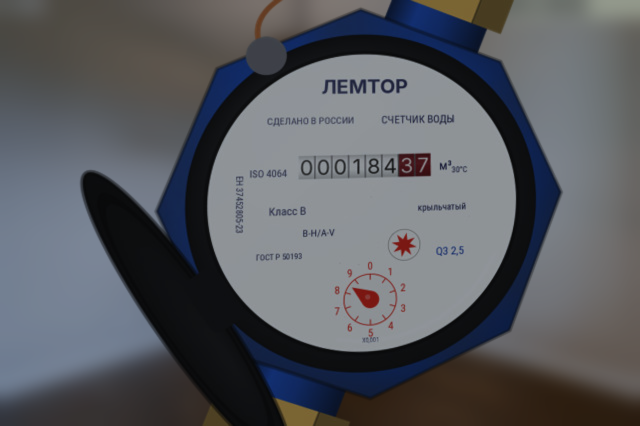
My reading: 184.378 m³
